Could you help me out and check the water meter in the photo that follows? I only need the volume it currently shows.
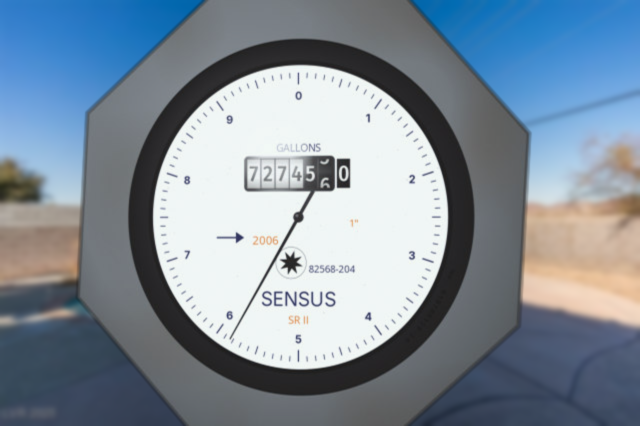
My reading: 7274555.8 gal
